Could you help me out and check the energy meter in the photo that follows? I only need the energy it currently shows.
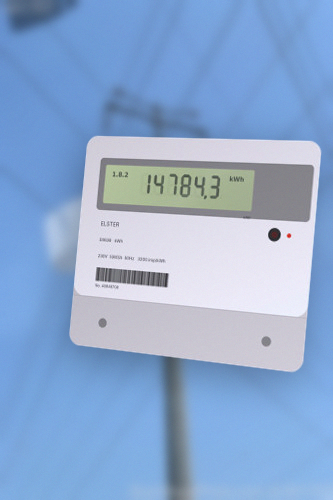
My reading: 14784.3 kWh
